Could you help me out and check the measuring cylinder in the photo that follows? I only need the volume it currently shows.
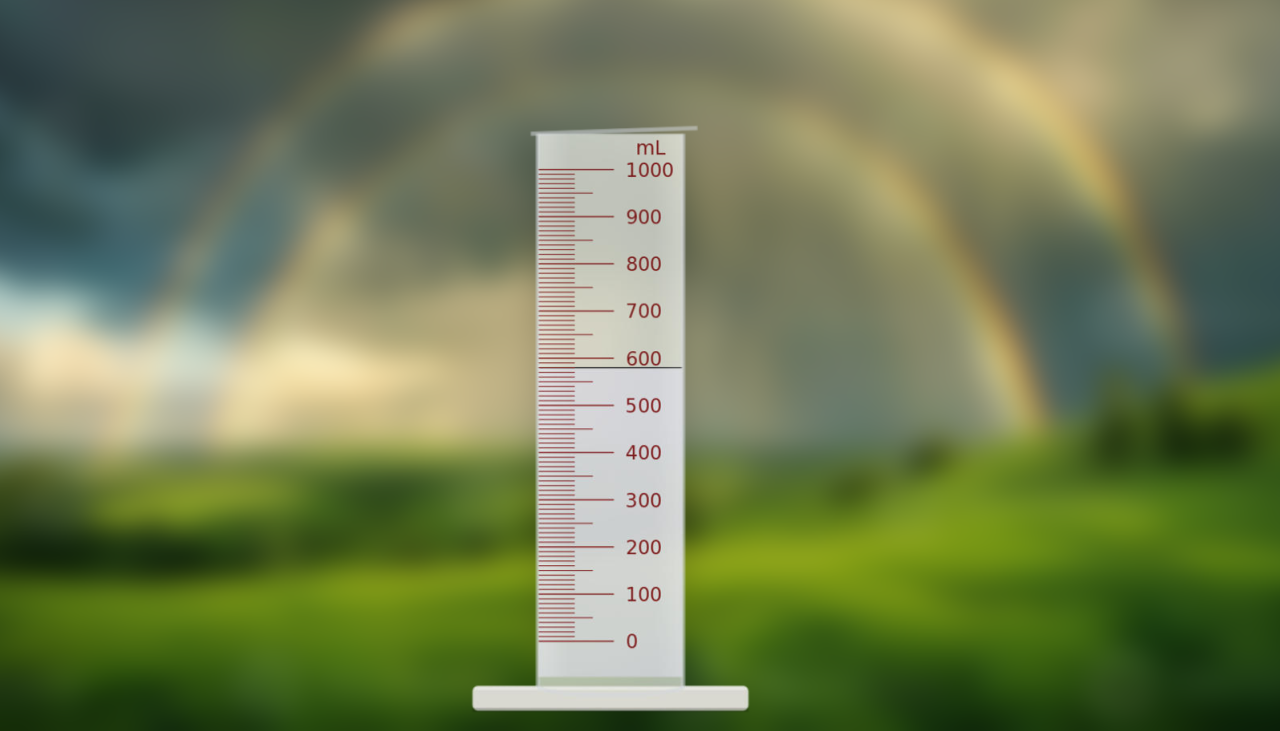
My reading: 580 mL
